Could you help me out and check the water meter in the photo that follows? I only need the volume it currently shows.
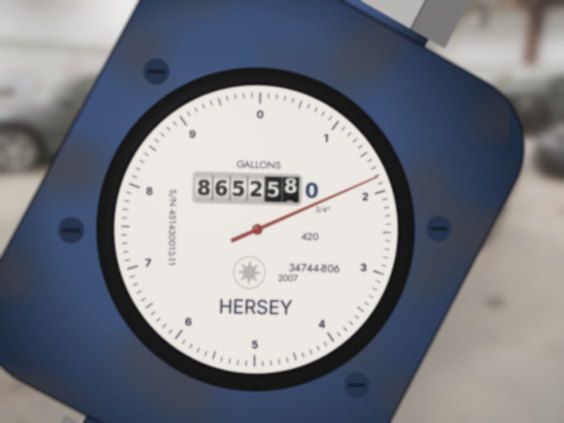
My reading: 8652581.8 gal
